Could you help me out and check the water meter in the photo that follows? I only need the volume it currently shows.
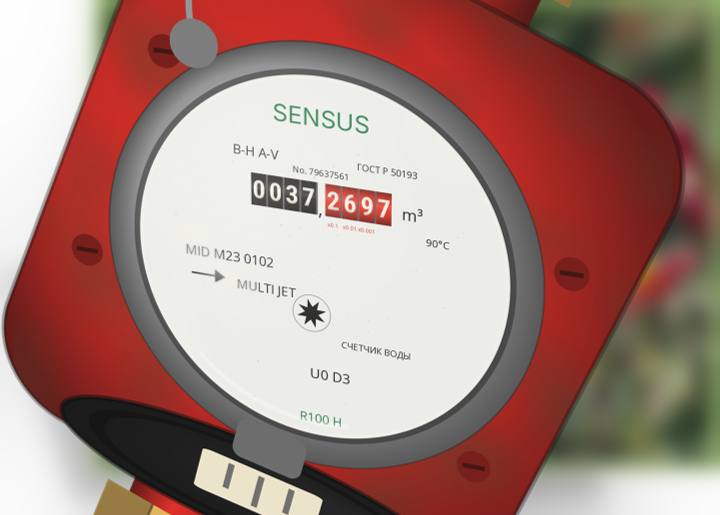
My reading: 37.2697 m³
